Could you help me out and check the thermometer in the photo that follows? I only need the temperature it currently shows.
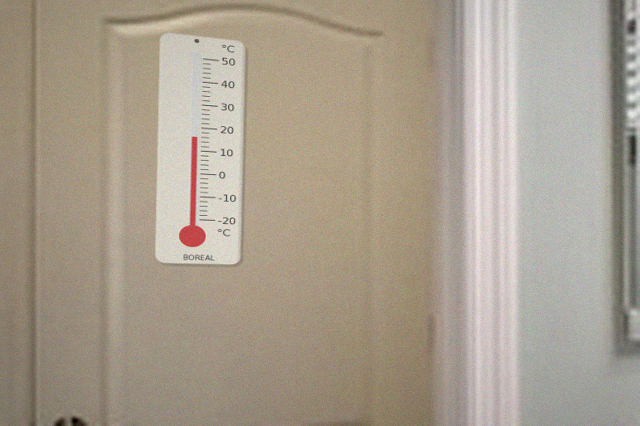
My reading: 16 °C
